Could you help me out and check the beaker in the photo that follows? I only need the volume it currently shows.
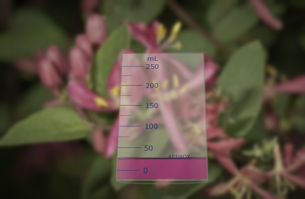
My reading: 25 mL
